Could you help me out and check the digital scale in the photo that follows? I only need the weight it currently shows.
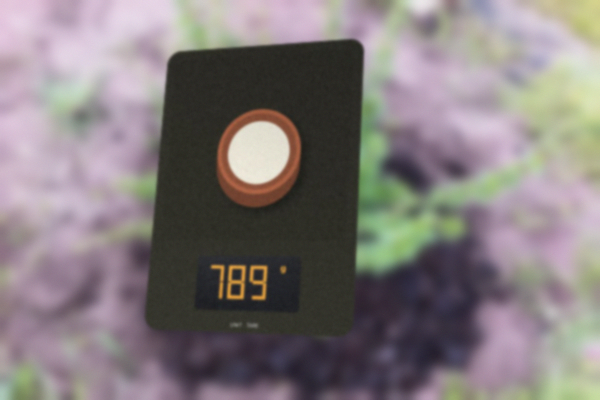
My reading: 789 g
